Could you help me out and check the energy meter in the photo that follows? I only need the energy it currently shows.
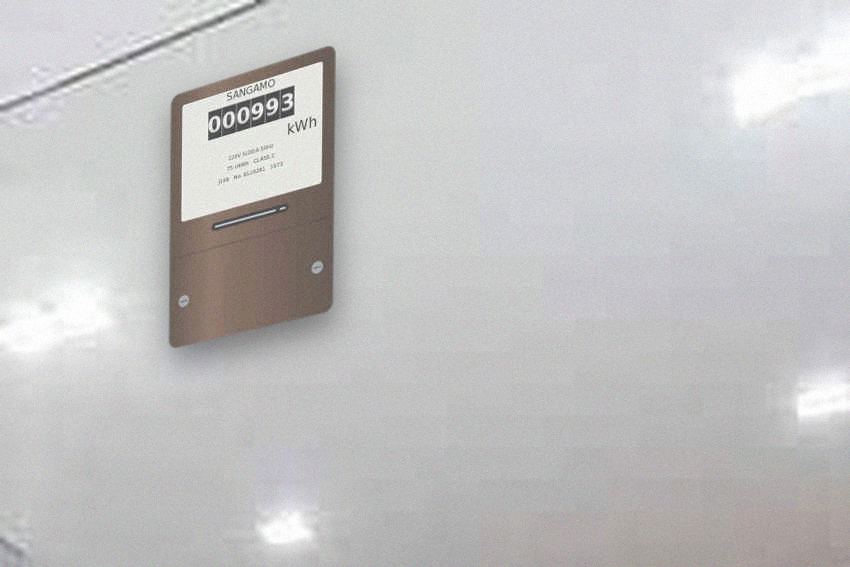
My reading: 993 kWh
